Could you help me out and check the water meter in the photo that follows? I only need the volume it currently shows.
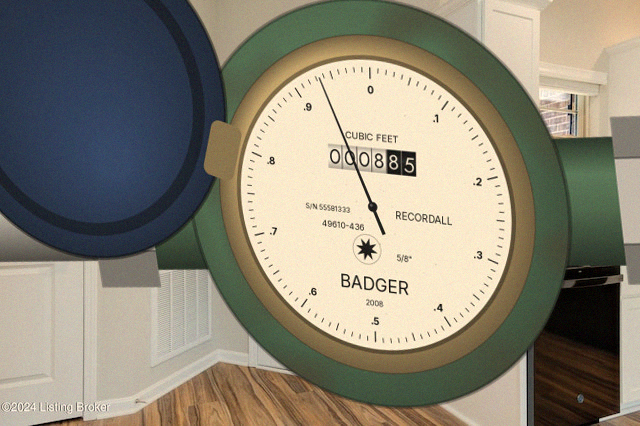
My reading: 884.93 ft³
